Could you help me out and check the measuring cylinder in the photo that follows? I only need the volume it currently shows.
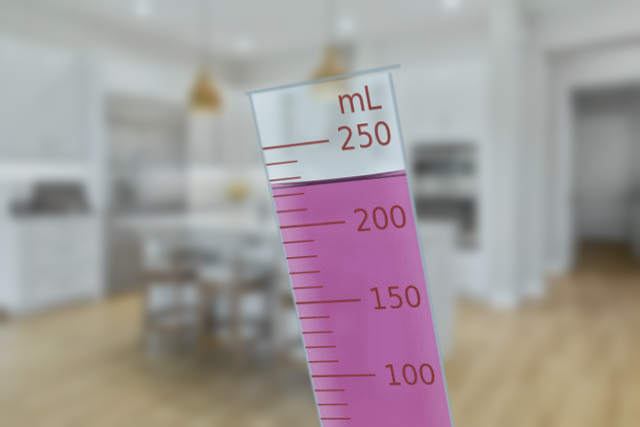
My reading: 225 mL
